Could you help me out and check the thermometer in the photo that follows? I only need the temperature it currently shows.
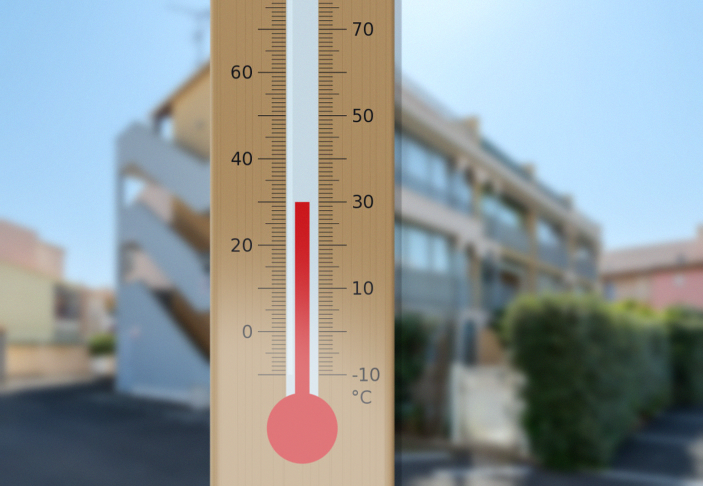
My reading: 30 °C
